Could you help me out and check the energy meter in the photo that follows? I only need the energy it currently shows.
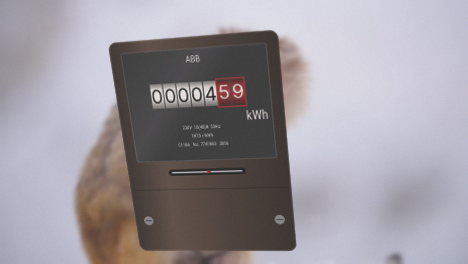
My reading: 4.59 kWh
